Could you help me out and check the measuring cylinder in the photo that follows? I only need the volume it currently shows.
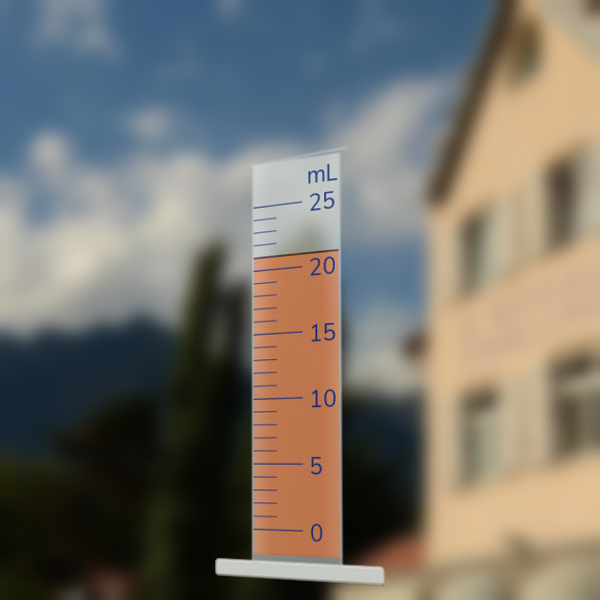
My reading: 21 mL
